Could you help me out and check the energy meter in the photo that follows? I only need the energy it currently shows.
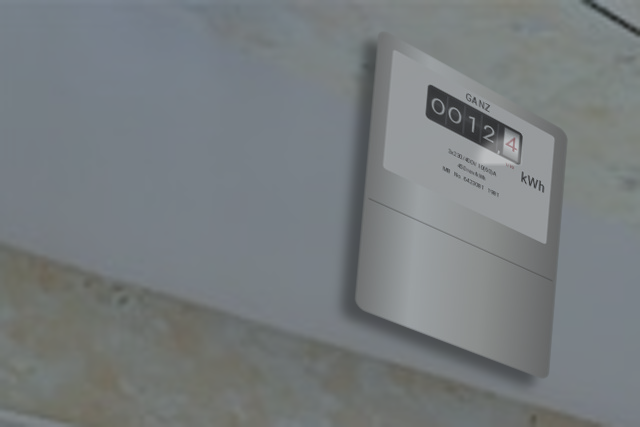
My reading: 12.4 kWh
